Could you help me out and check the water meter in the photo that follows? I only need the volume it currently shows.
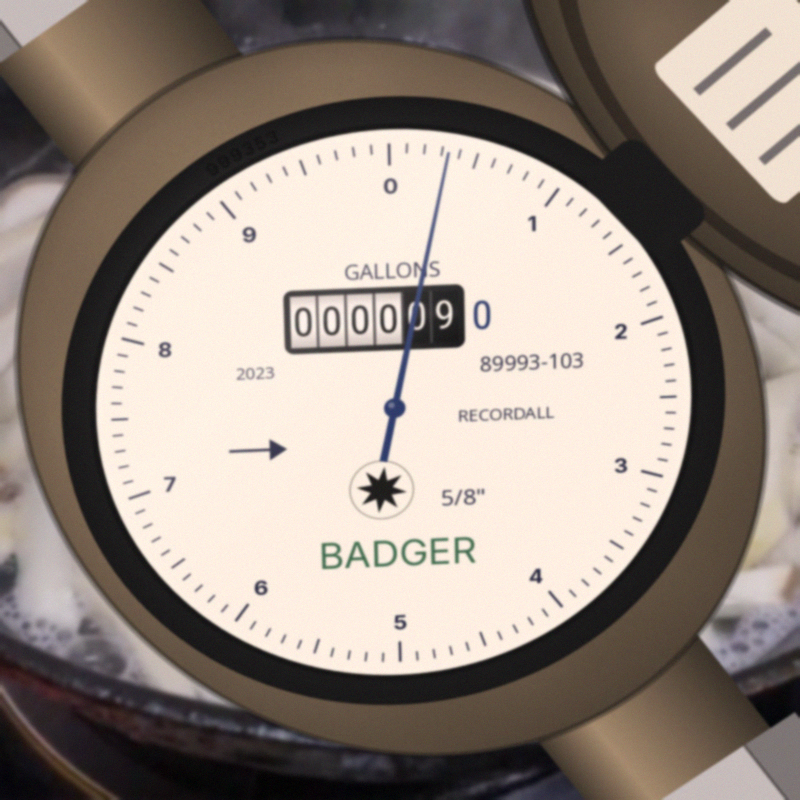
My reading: 90.3 gal
